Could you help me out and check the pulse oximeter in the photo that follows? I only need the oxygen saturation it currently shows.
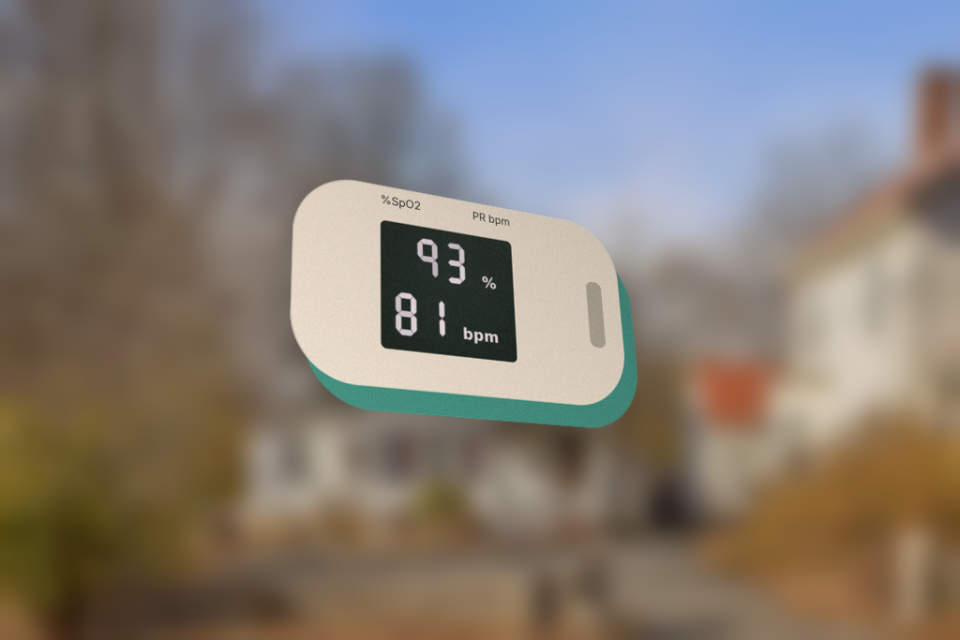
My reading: 93 %
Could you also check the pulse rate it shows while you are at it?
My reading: 81 bpm
